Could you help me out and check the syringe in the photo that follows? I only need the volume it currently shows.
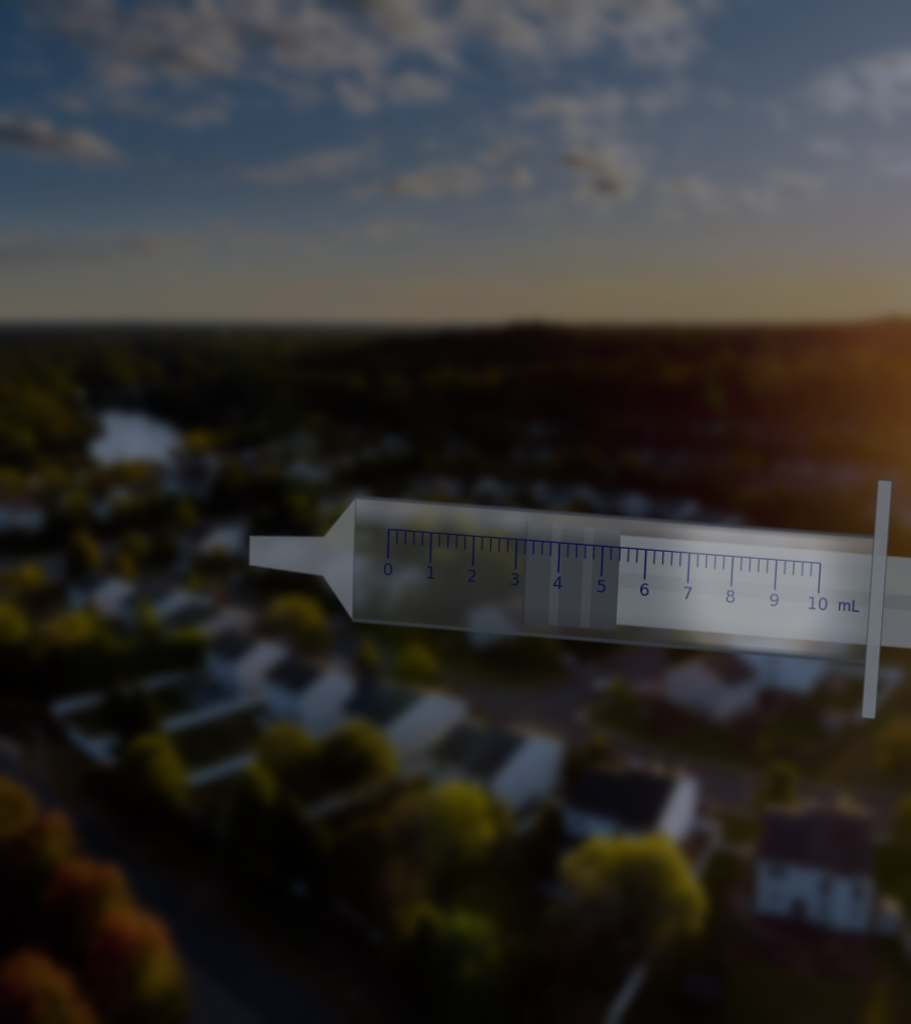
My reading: 3.2 mL
